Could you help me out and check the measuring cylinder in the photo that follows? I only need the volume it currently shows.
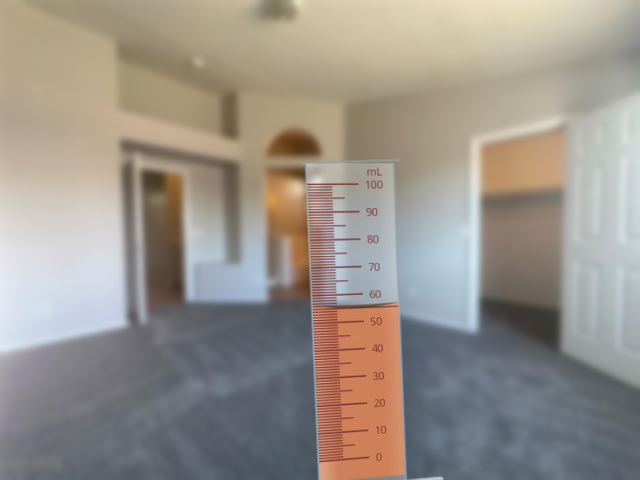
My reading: 55 mL
